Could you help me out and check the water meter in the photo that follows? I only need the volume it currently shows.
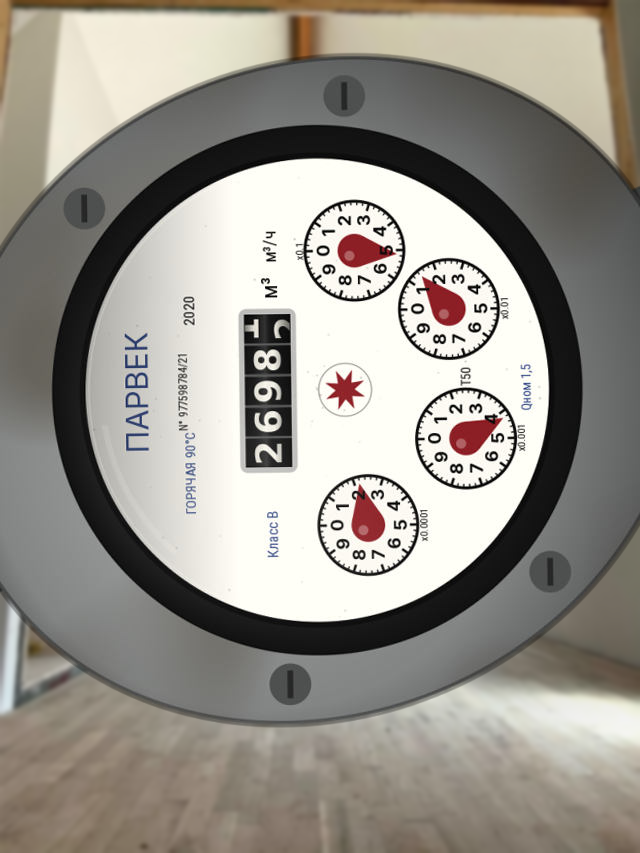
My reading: 26981.5142 m³
